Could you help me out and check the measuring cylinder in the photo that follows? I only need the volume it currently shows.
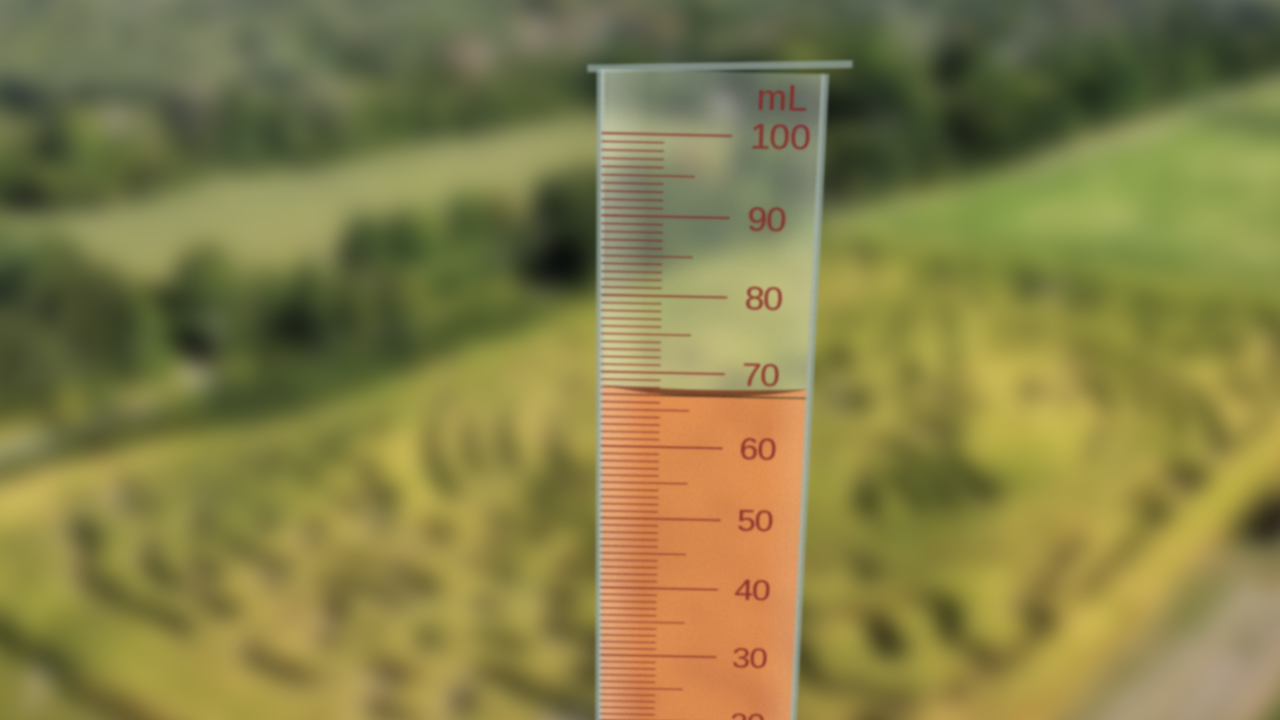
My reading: 67 mL
